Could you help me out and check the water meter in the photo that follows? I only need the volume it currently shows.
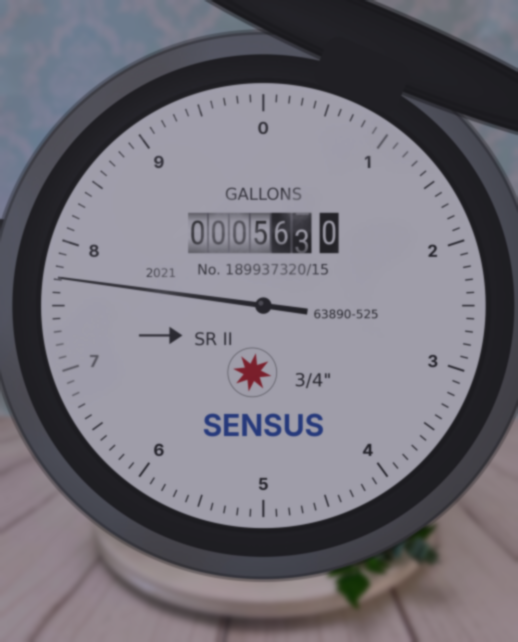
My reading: 5627.7 gal
